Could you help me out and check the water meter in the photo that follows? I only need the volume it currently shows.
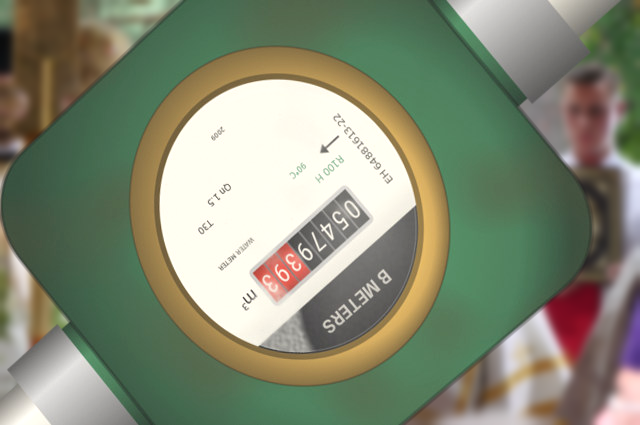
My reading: 5479.393 m³
